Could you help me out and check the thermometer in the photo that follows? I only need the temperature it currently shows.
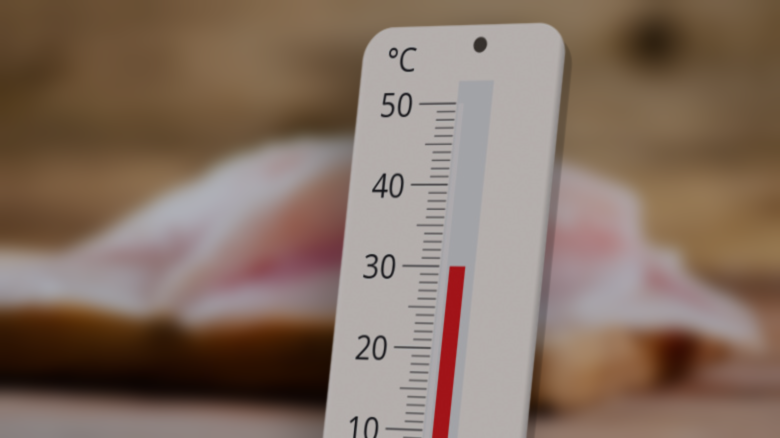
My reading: 30 °C
